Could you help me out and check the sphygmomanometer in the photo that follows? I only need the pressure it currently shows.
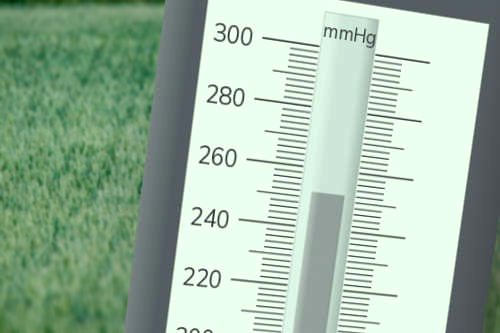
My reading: 252 mmHg
